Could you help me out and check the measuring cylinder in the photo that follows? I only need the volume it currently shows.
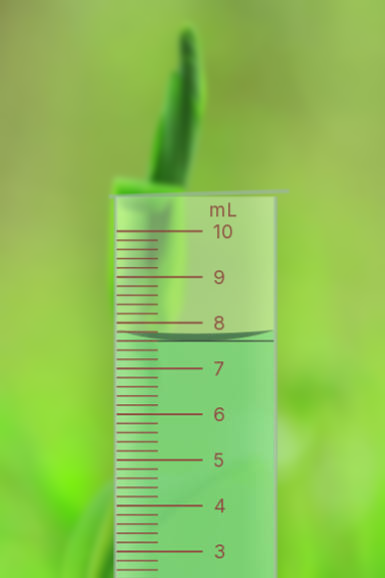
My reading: 7.6 mL
